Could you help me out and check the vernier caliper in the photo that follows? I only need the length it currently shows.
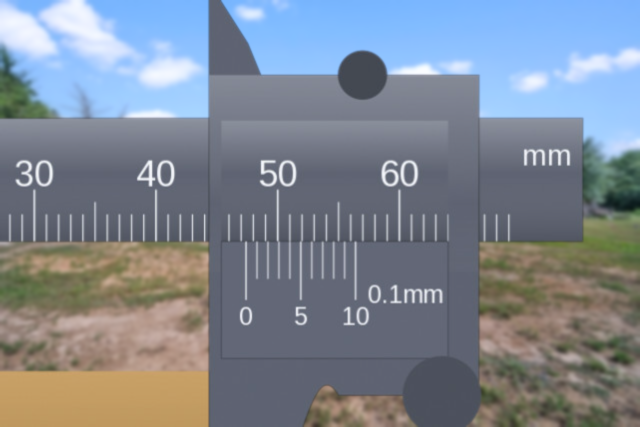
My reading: 47.4 mm
